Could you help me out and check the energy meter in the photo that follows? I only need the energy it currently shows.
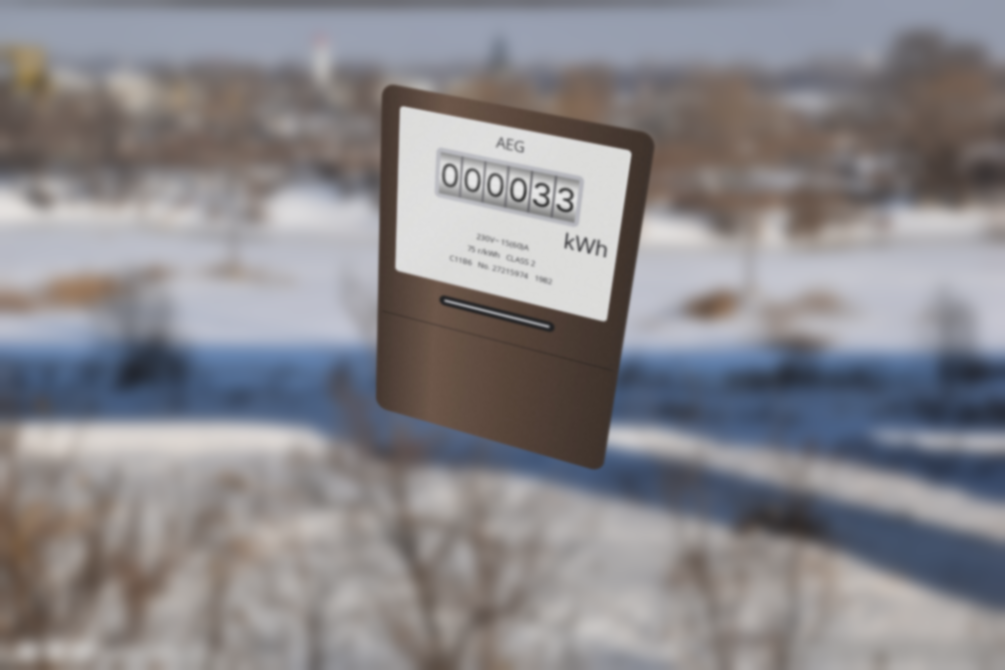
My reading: 33 kWh
